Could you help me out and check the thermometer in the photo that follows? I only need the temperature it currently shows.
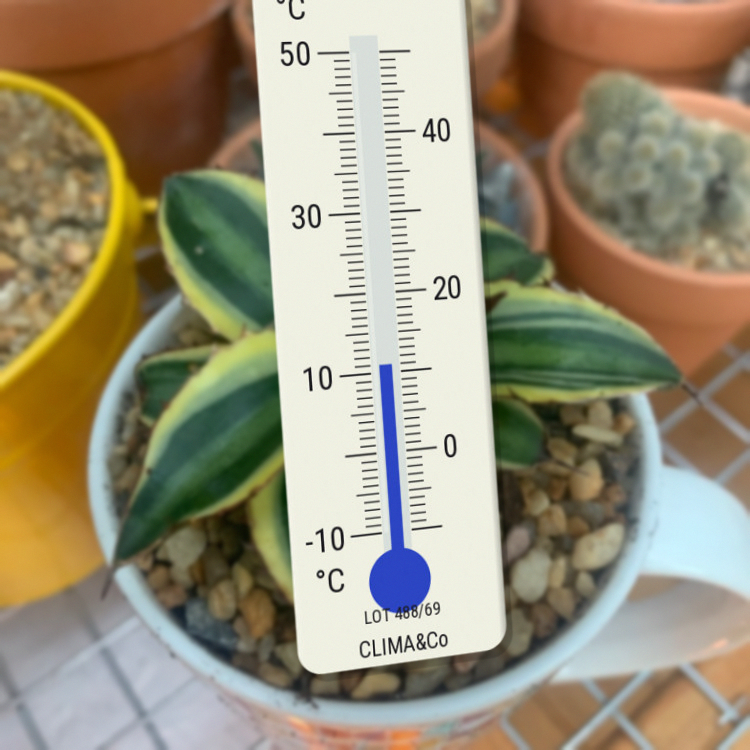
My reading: 11 °C
